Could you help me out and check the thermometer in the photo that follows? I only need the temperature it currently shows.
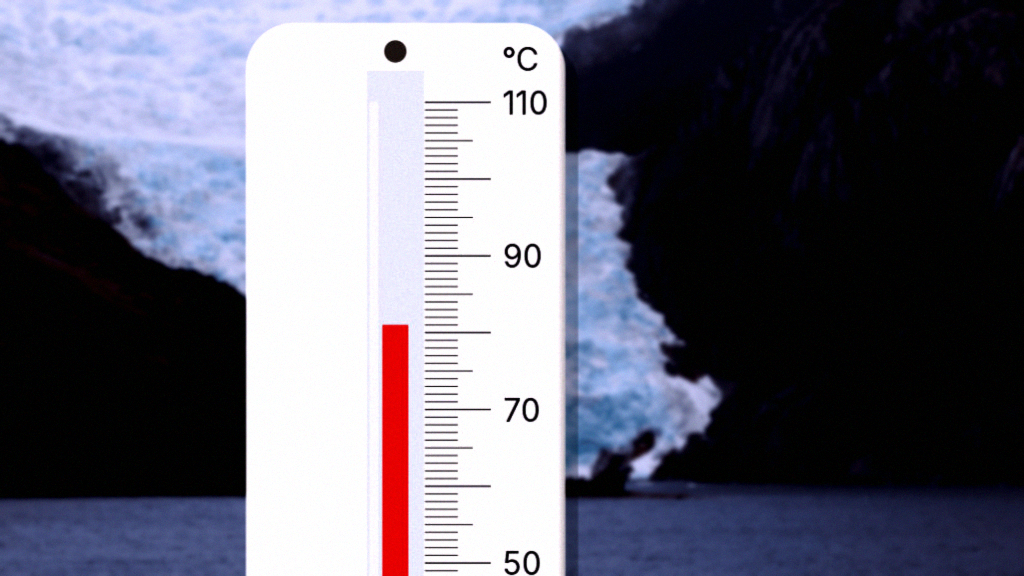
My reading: 81 °C
